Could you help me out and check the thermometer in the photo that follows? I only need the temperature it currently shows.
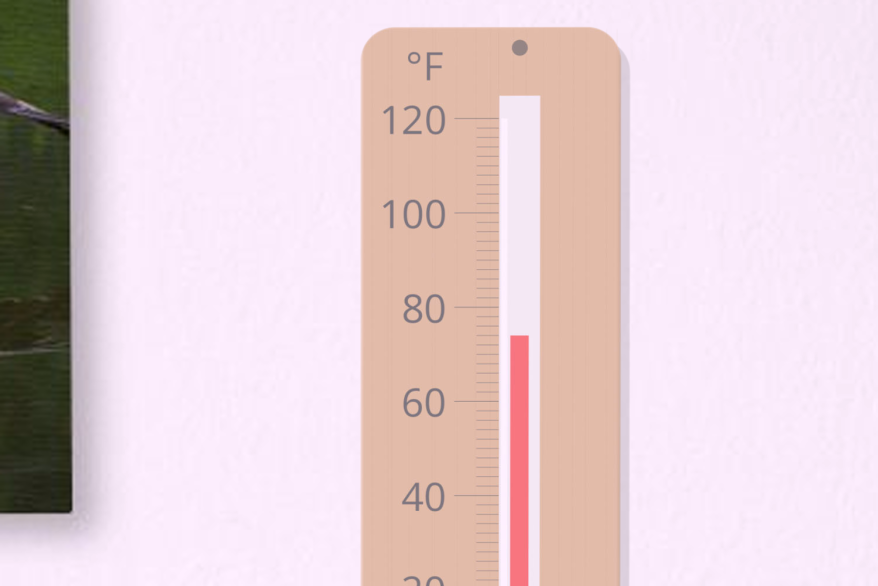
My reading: 74 °F
